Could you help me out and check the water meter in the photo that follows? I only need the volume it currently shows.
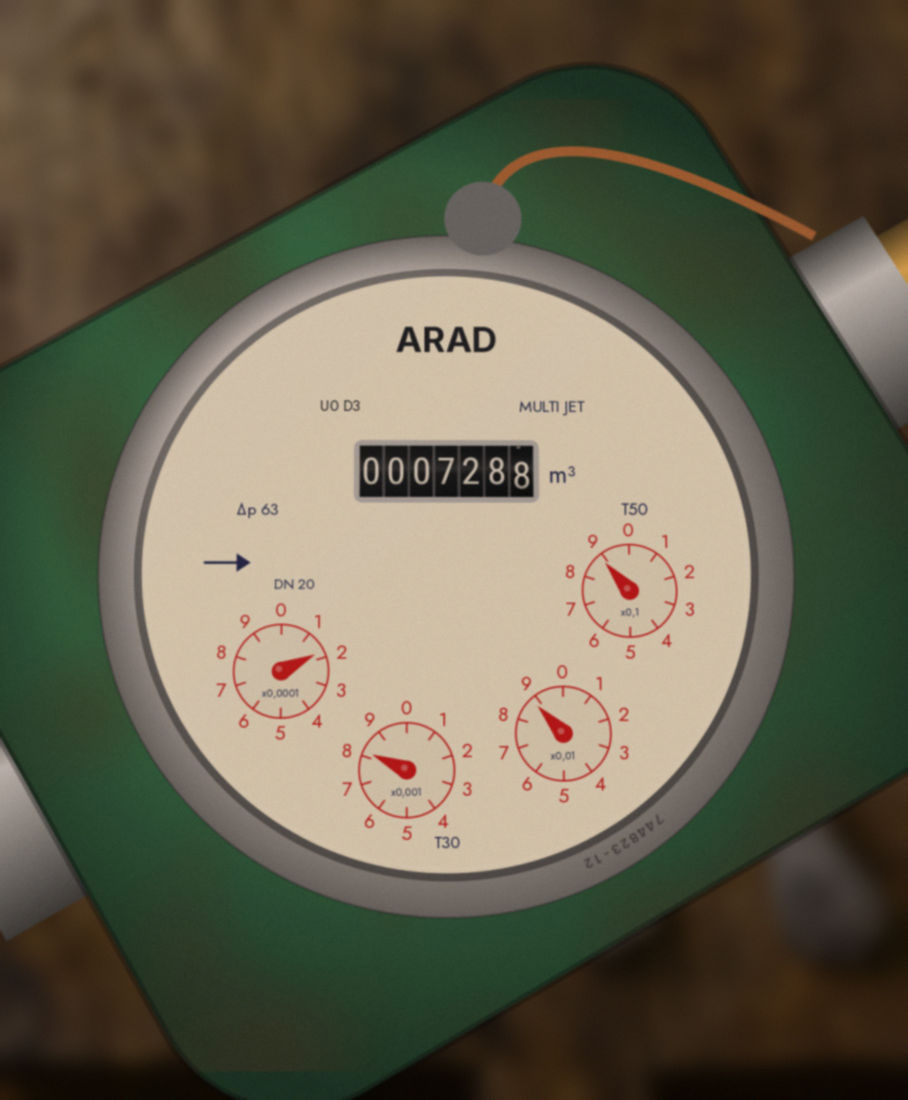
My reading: 7287.8881 m³
